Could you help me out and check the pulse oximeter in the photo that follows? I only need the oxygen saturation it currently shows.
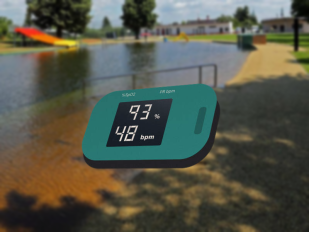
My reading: 93 %
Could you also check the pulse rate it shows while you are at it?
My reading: 48 bpm
